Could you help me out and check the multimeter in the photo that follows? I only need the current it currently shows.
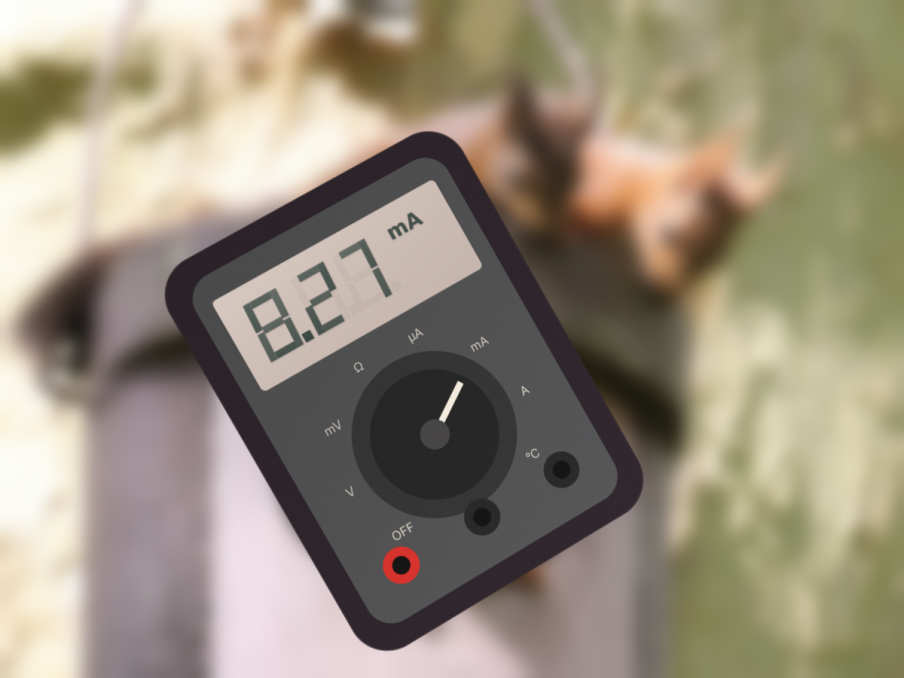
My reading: 8.27 mA
